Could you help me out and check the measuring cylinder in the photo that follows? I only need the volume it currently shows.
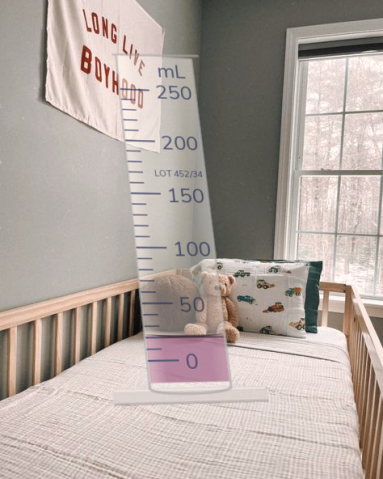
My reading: 20 mL
